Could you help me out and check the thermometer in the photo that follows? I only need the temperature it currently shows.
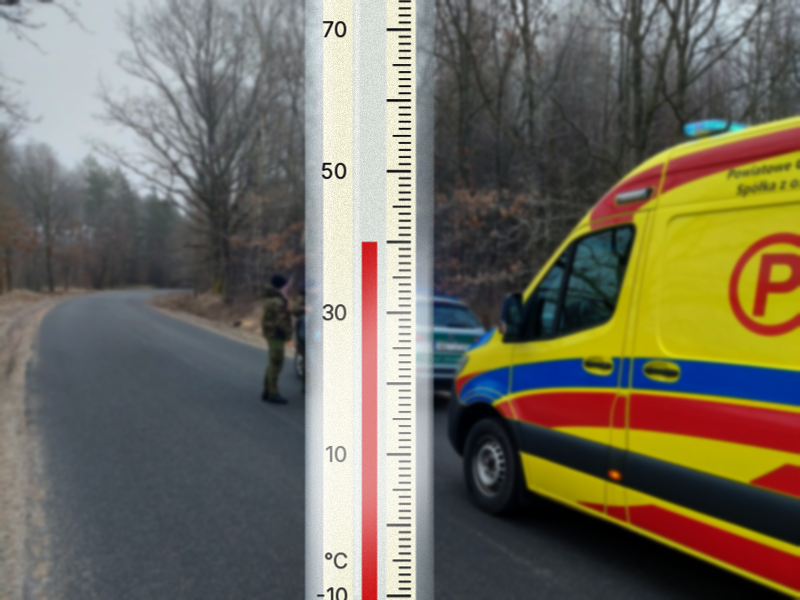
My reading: 40 °C
